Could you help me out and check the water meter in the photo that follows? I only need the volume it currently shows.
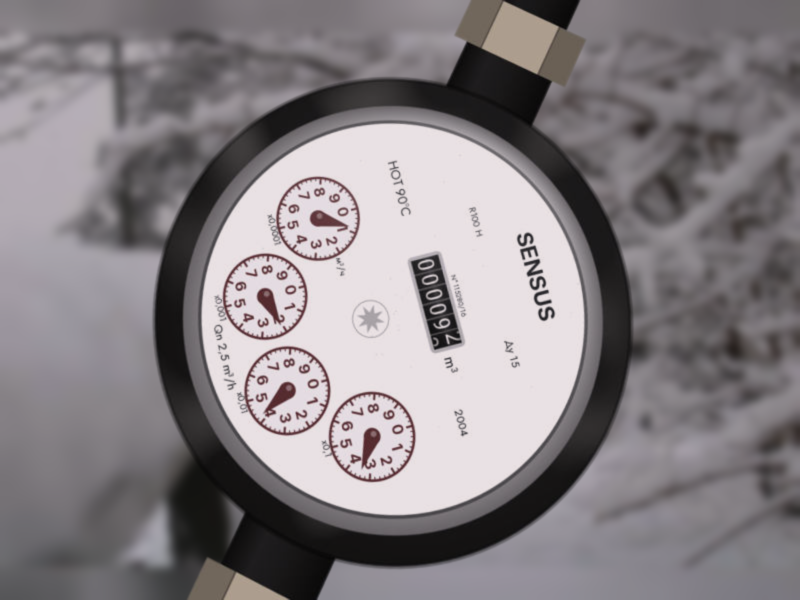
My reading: 92.3420 m³
